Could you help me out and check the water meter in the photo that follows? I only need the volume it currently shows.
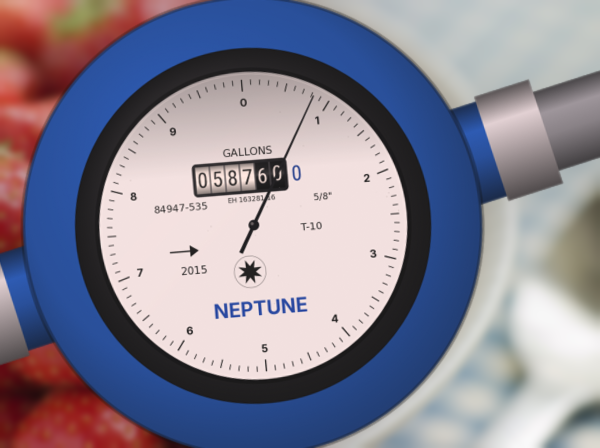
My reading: 587600.8 gal
